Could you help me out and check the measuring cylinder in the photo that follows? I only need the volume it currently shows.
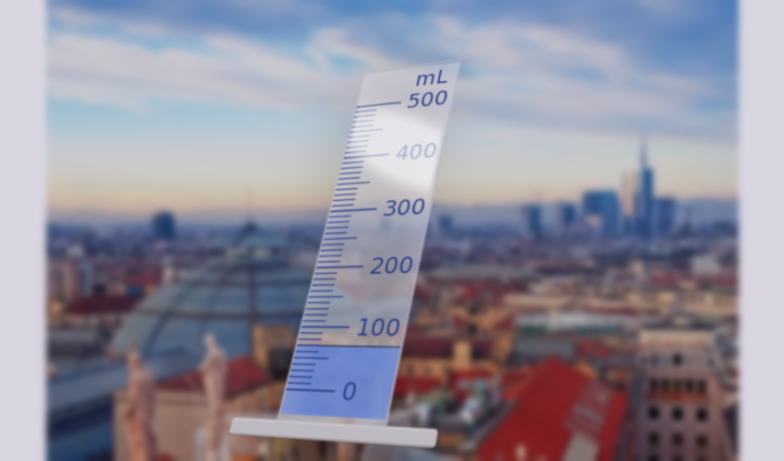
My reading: 70 mL
